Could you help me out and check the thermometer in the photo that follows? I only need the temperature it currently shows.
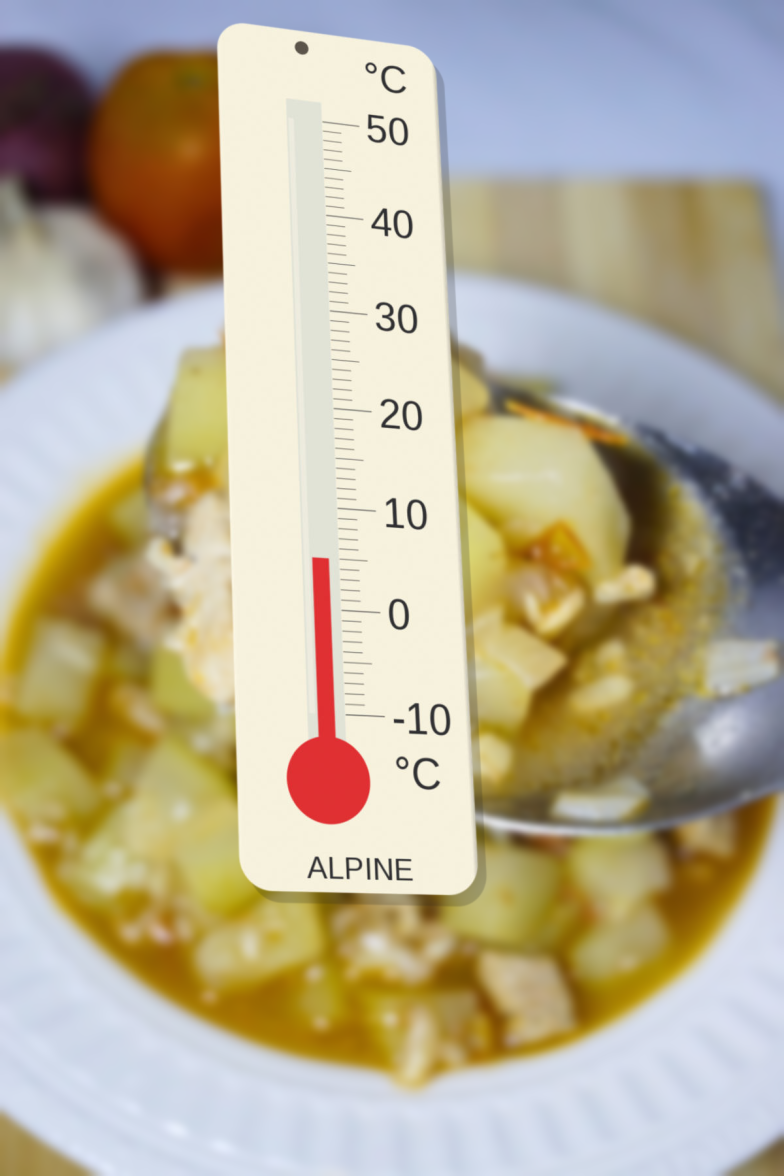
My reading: 5 °C
